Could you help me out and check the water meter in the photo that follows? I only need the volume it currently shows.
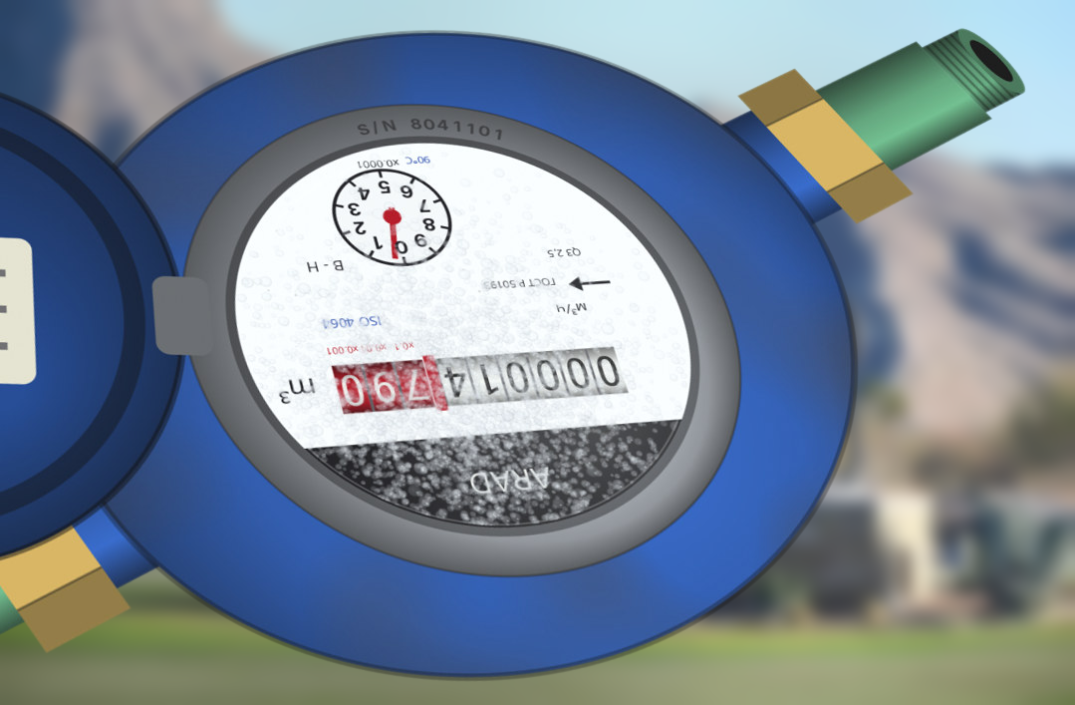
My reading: 14.7900 m³
